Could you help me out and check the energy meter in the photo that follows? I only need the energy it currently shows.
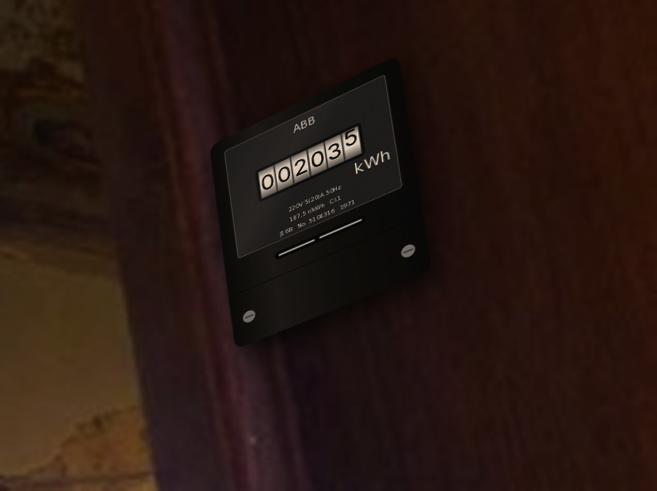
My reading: 2035 kWh
